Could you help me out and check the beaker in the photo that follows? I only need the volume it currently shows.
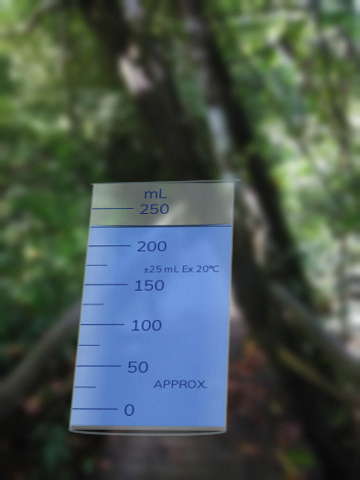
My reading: 225 mL
